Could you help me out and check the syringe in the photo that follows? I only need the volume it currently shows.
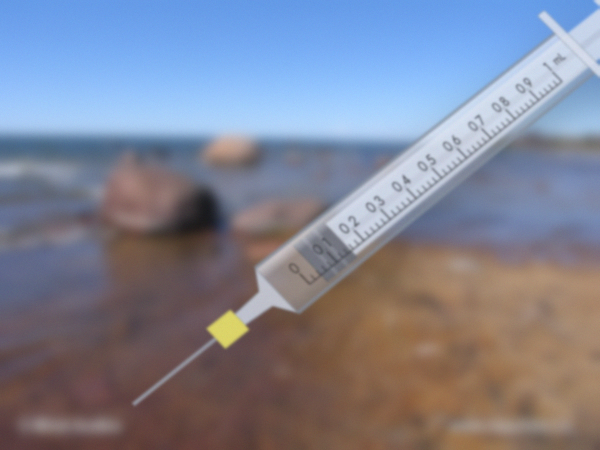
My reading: 0.04 mL
